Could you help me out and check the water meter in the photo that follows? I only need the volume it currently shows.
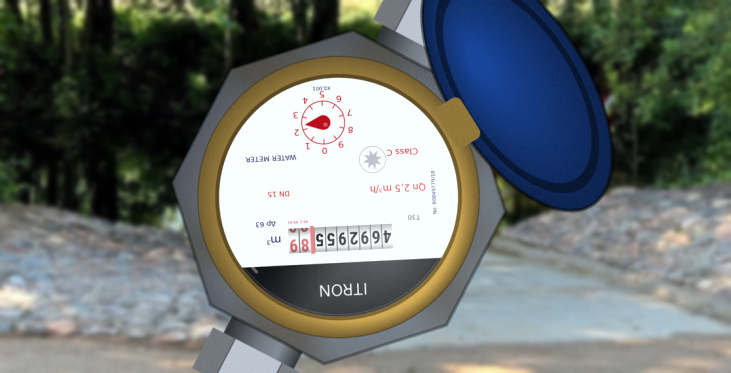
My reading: 4692955.892 m³
